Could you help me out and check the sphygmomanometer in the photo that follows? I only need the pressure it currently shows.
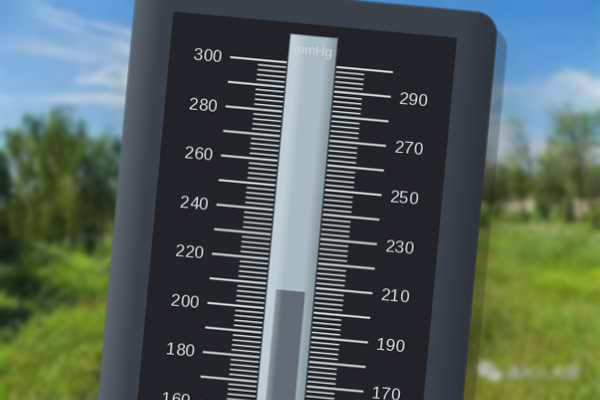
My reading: 208 mmHg
